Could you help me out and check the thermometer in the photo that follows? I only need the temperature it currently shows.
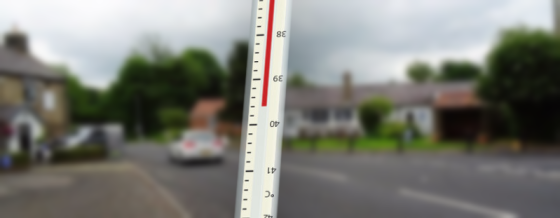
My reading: 39.6 °C
